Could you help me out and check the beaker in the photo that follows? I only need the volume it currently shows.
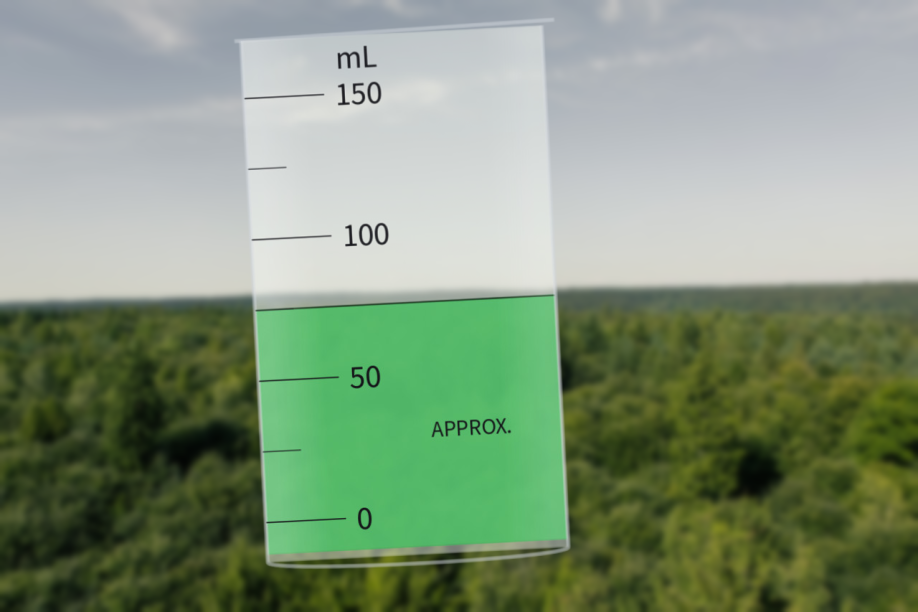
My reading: 75 mL
